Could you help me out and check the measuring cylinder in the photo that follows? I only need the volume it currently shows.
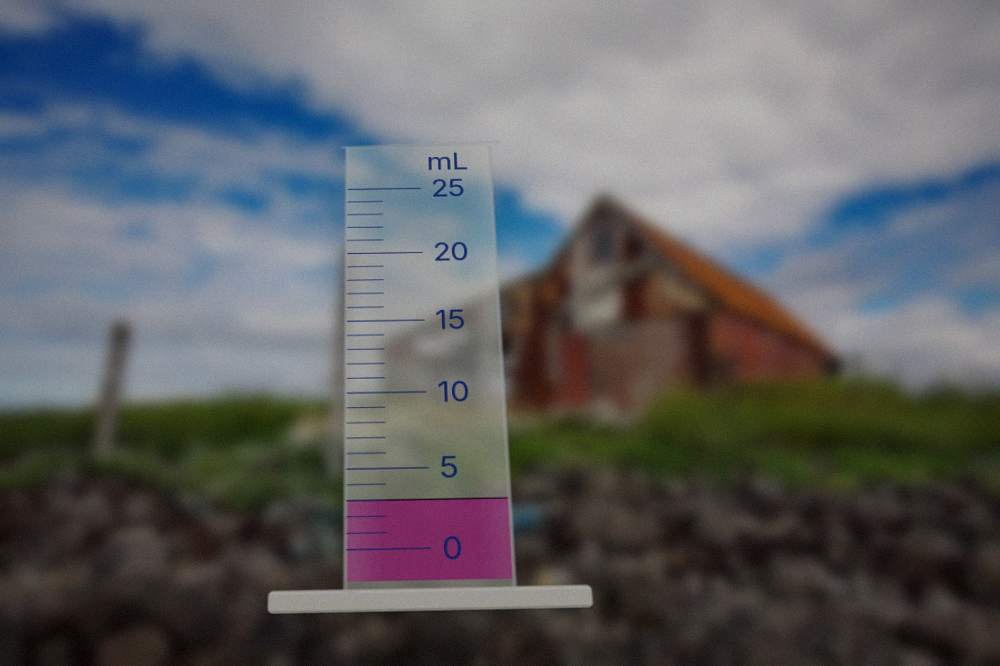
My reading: 3 mL
